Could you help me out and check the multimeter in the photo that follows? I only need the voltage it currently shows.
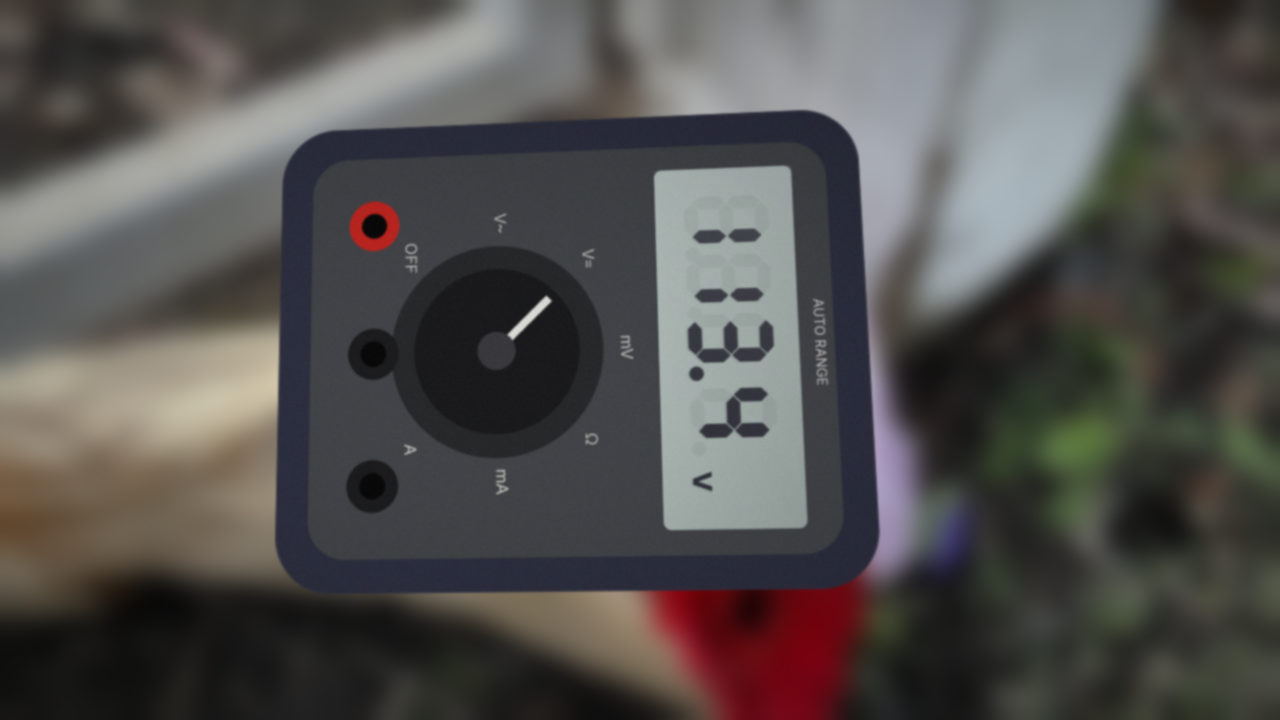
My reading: 113.4 V
